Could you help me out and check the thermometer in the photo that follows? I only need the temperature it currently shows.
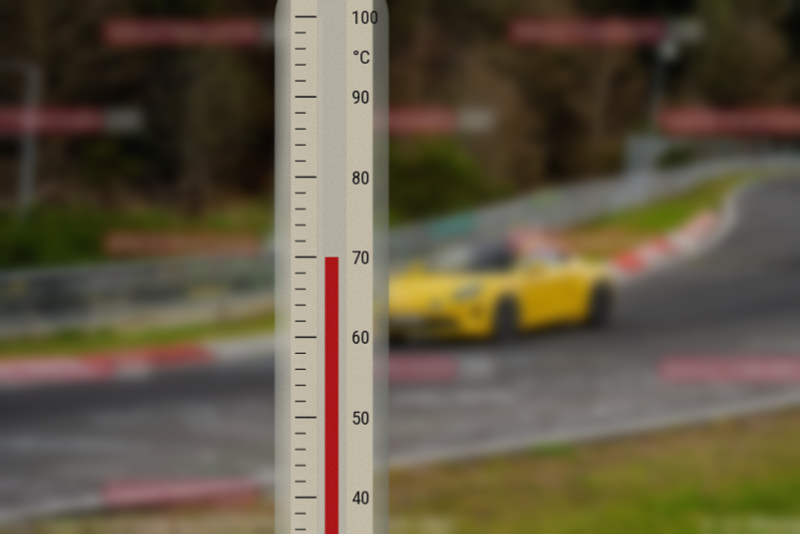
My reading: 70 °C
